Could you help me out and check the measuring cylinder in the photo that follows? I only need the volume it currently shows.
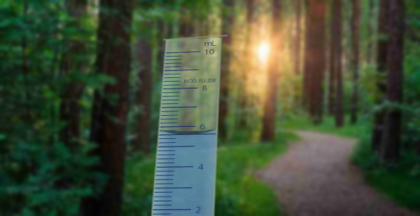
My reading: 5.6 mL
